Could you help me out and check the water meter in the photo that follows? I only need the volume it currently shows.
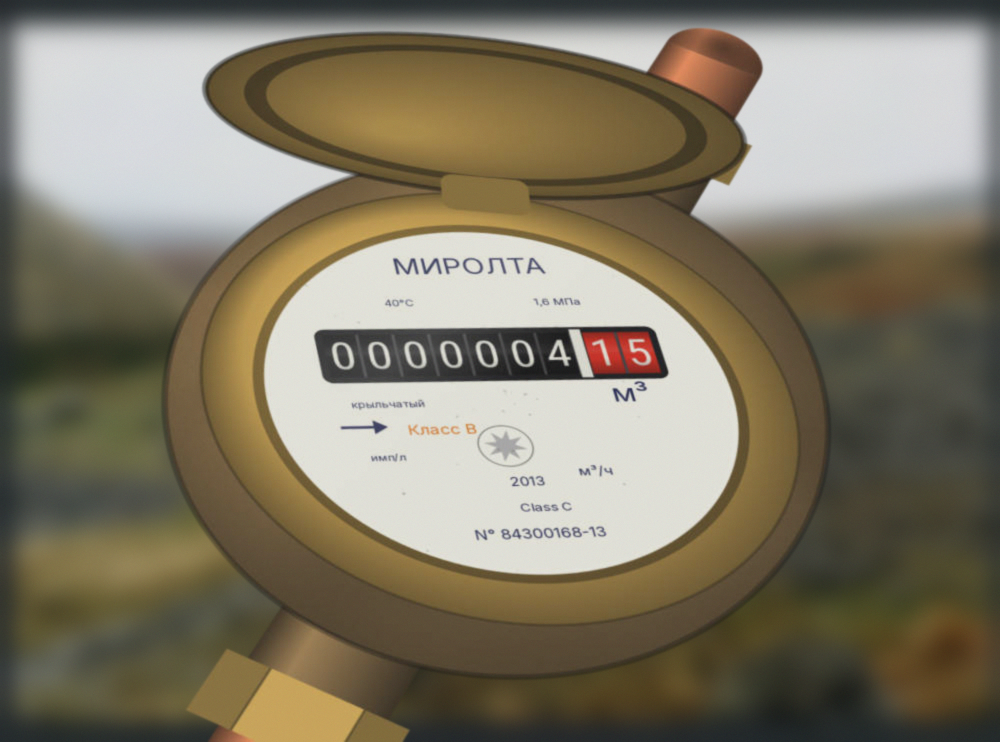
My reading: 4.15 m³
